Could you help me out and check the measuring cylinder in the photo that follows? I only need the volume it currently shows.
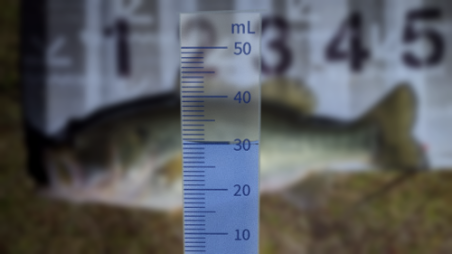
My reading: 30 mL
